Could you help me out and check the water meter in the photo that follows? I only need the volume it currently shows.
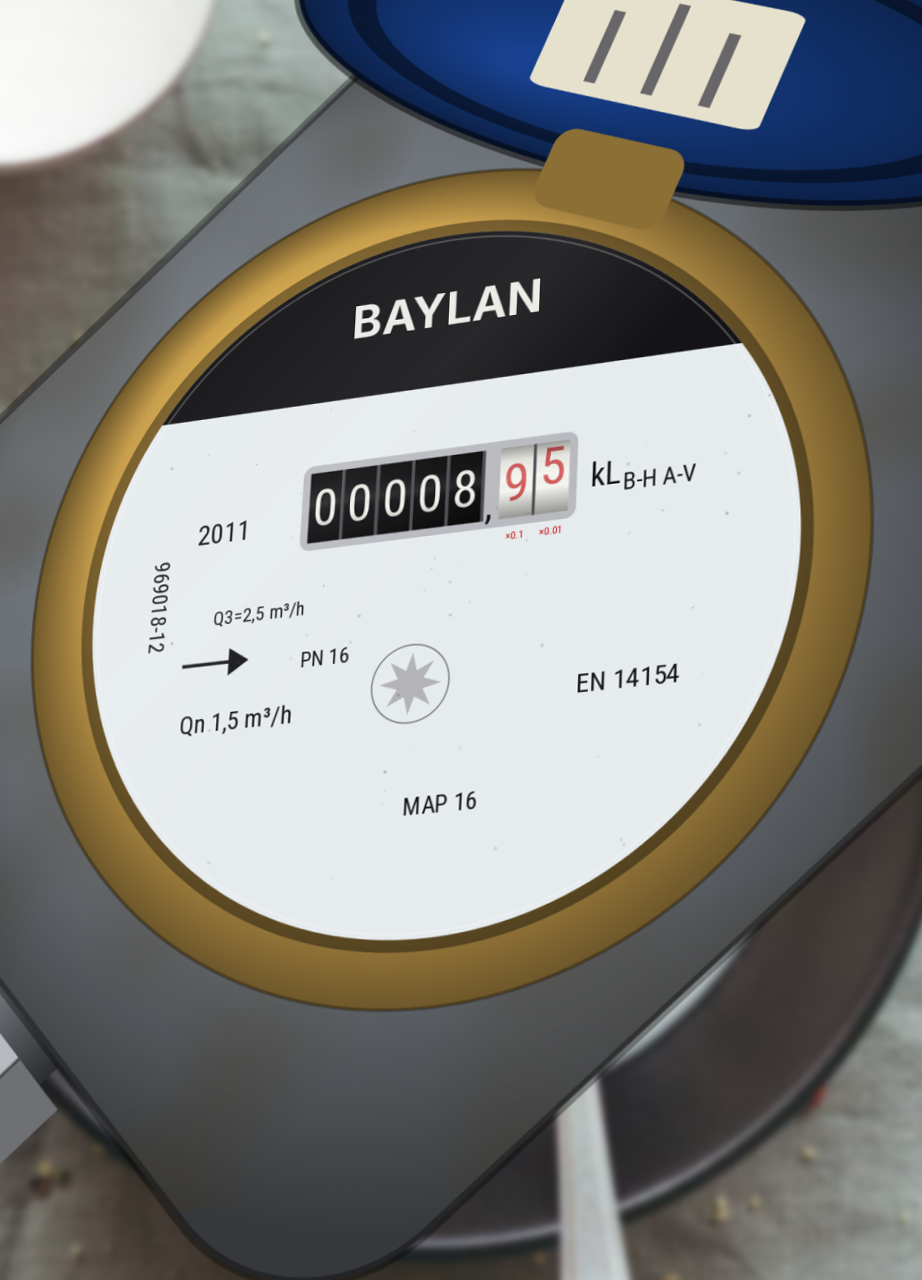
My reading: 8.95 kL
